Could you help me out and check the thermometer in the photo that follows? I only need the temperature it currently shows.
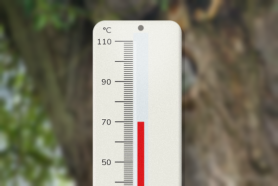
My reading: 70 °C
